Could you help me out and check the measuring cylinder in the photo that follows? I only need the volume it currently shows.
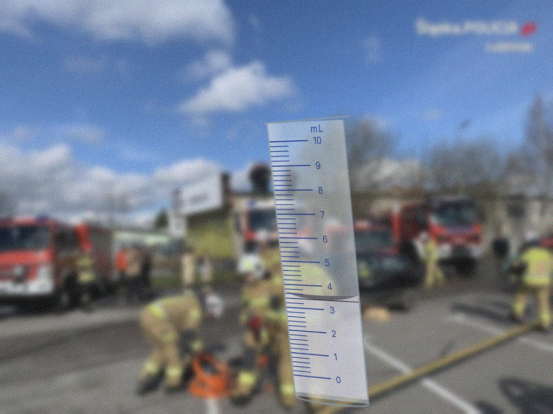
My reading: 3.4 mL
